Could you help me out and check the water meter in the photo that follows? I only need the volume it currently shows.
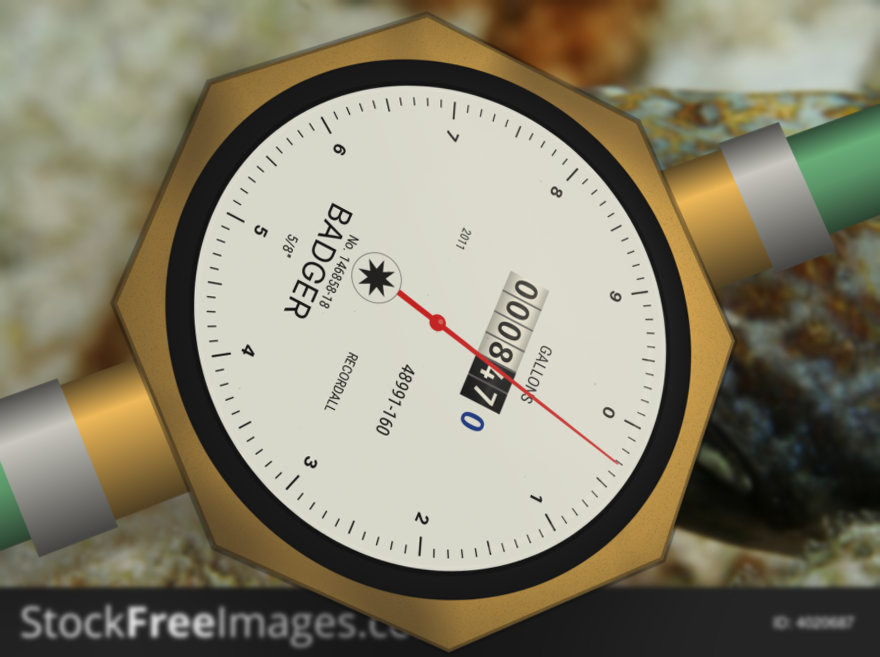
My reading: 8470.3 gal
